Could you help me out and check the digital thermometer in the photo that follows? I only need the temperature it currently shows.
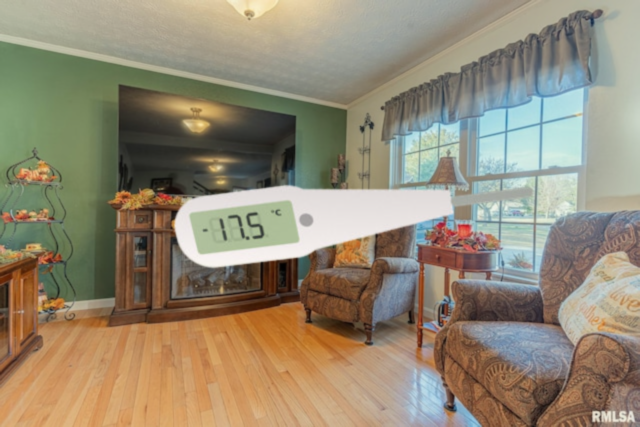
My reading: -17.5 °C
